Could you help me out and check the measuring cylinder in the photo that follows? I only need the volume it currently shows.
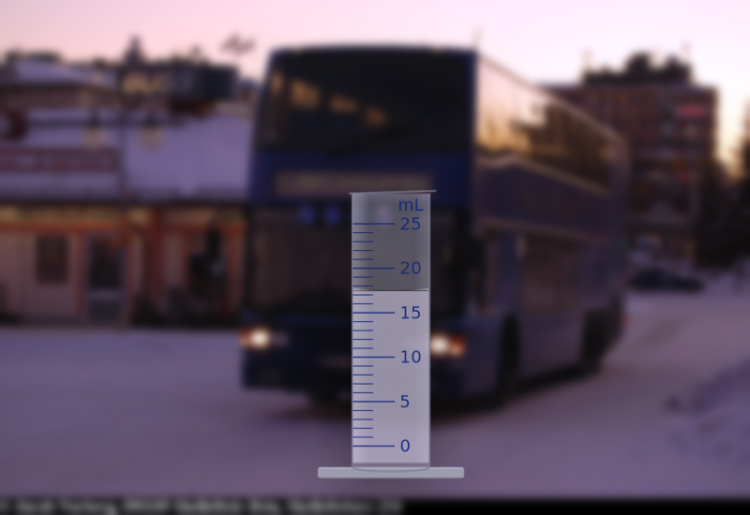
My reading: 17.5 mL
